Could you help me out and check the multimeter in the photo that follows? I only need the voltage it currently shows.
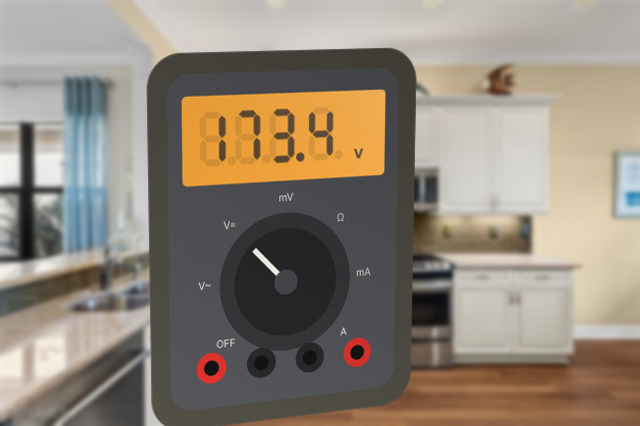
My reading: 173.4 V
